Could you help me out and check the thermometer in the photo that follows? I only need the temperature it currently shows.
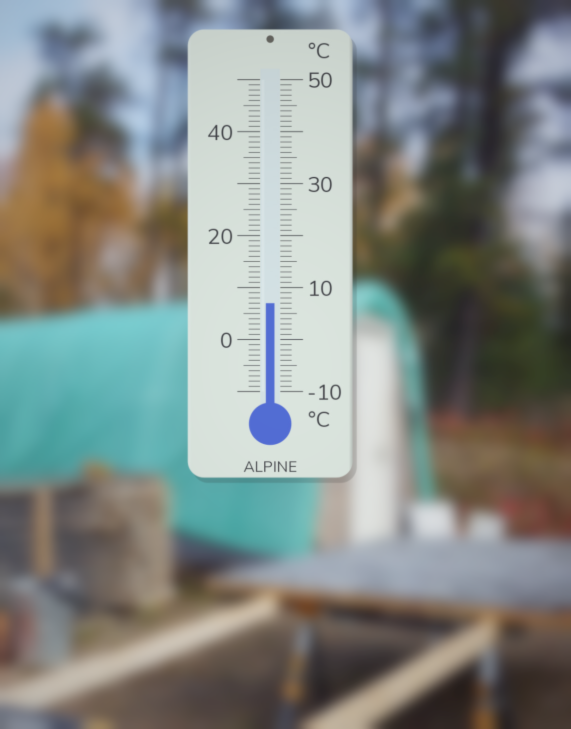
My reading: 7 °C
